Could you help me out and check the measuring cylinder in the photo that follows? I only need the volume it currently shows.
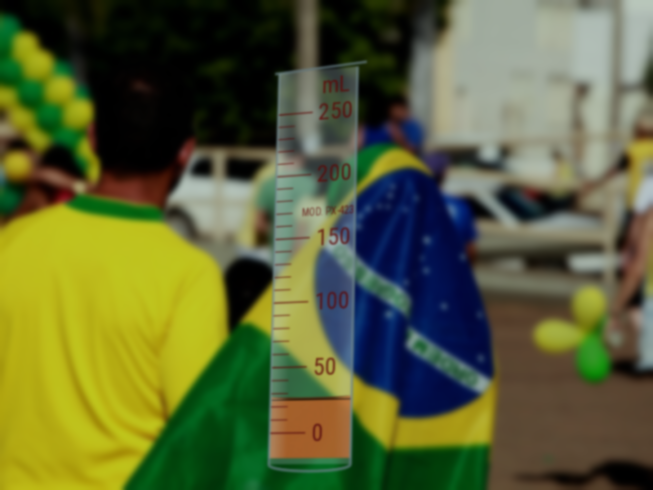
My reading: 25 mL
